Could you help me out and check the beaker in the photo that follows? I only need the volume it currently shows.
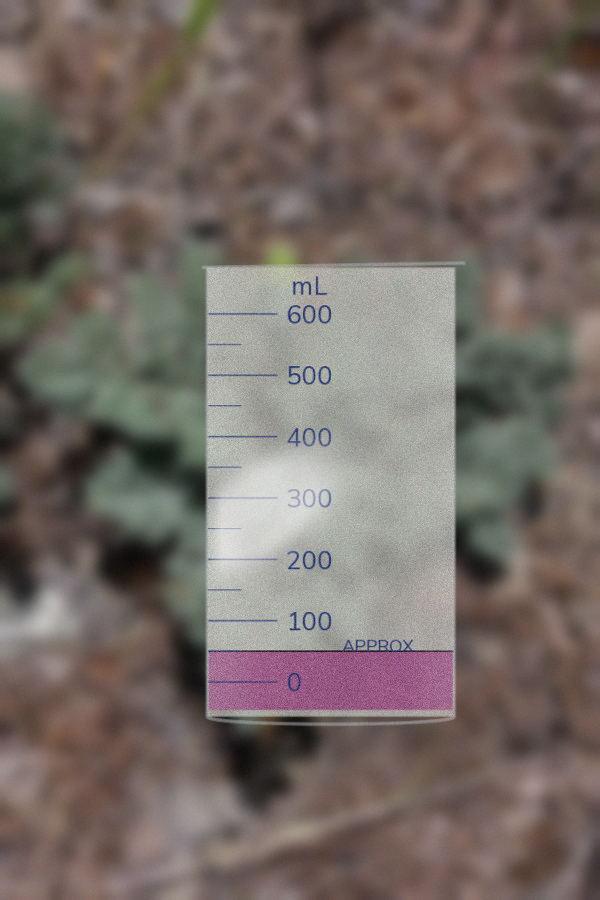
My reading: 50 mL
